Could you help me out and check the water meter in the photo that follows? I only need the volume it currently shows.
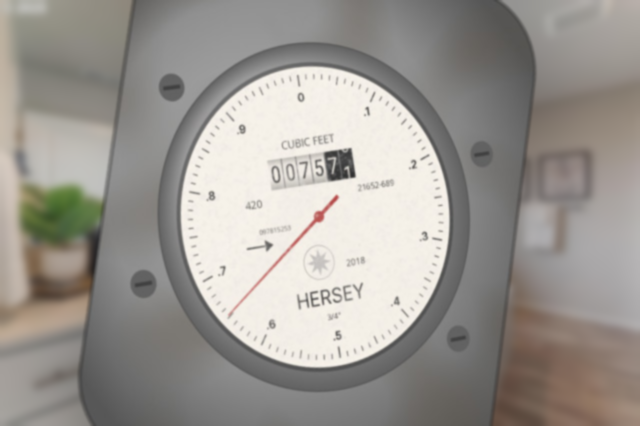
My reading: 7570.65 ft³
